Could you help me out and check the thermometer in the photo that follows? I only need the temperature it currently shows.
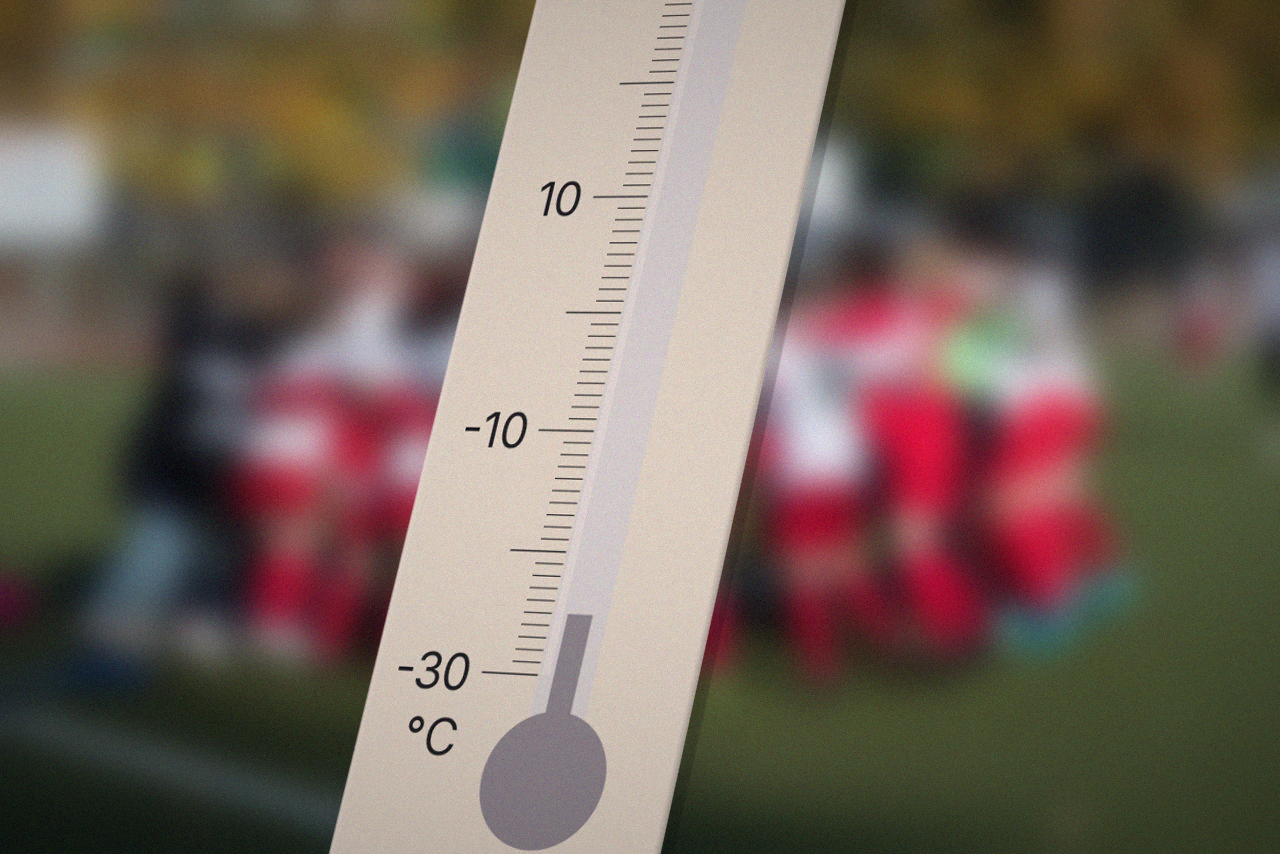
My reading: -25 °C
